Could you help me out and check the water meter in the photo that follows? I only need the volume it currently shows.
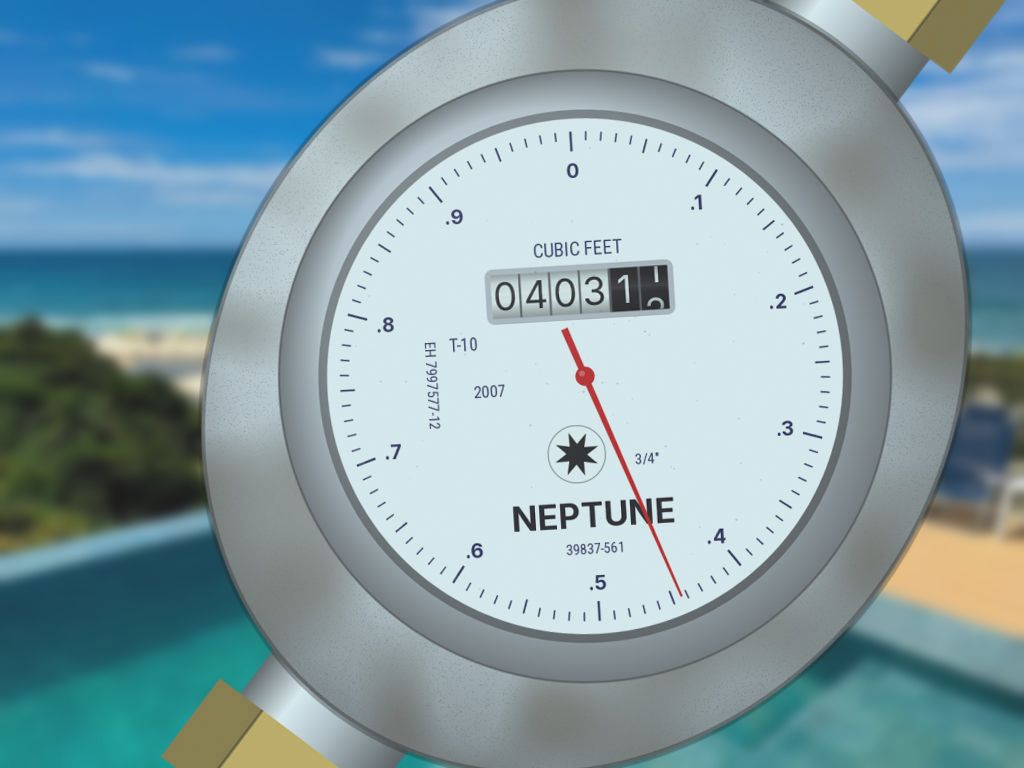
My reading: 40311.44 ft³
